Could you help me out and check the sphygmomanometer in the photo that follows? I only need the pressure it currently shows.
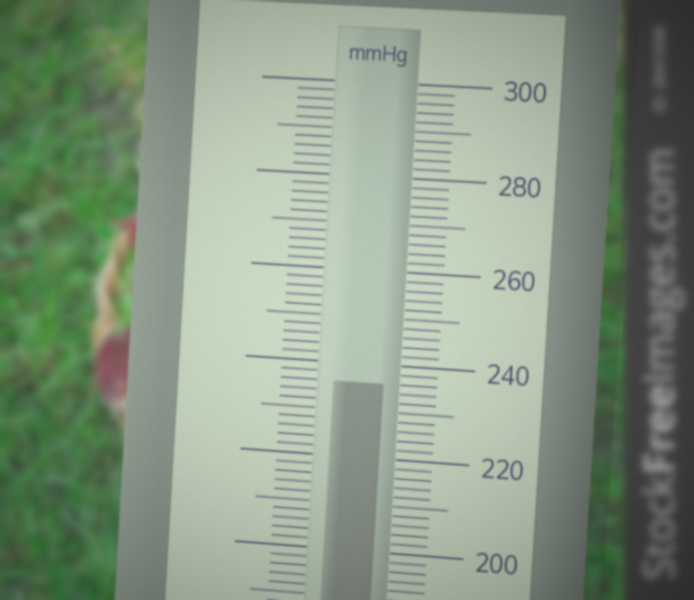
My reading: 236 mmHg
